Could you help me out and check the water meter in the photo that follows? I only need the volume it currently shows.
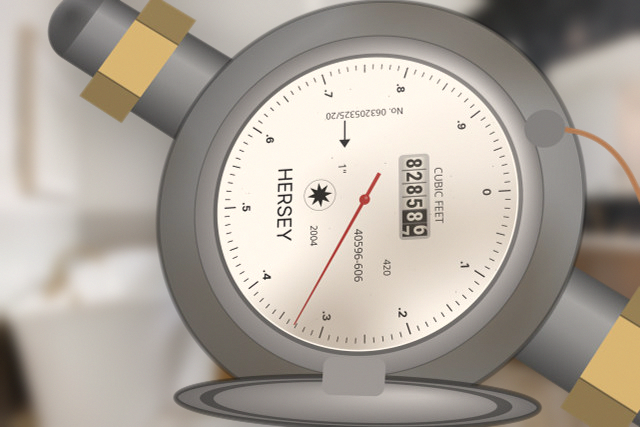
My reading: 828586.33 ft³
